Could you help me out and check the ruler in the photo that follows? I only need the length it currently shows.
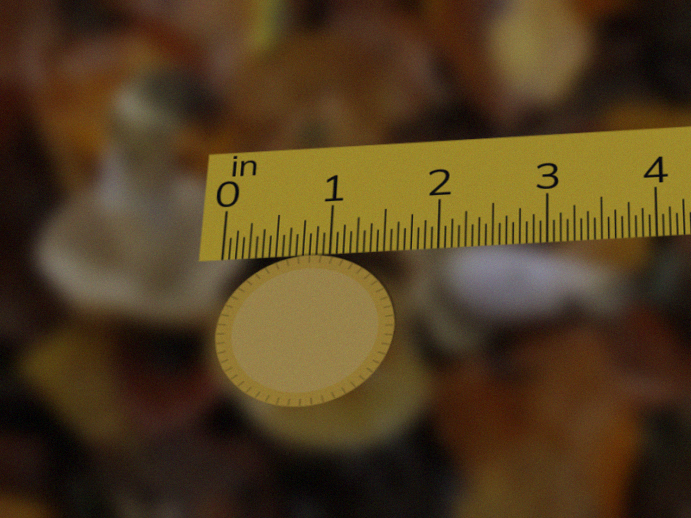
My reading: 1.625 in
